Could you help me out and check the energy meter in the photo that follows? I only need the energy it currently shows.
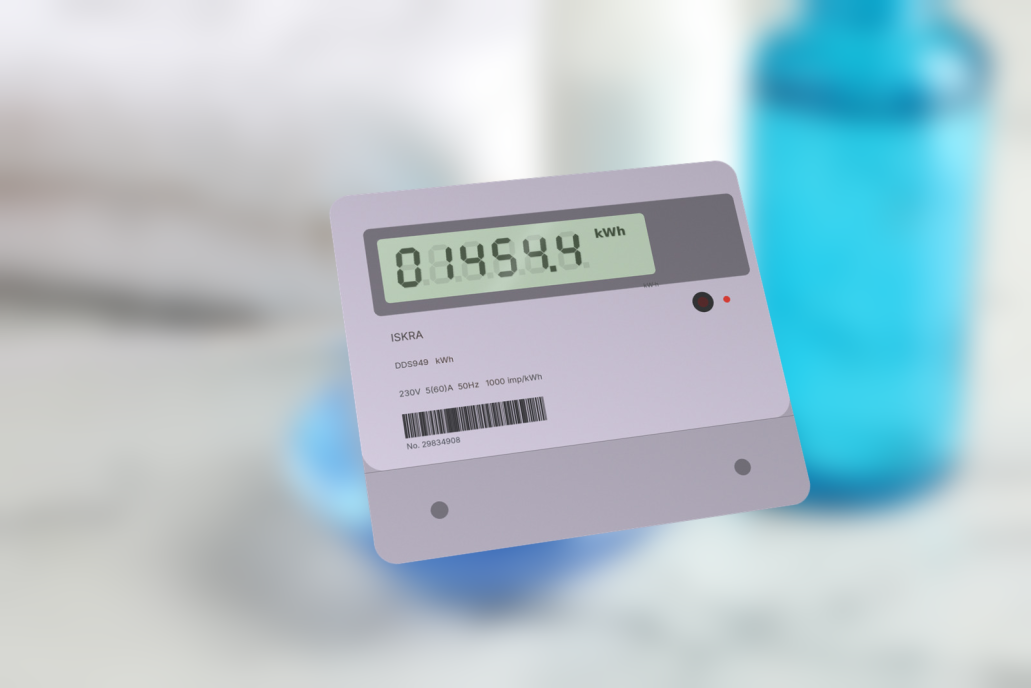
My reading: 1454.4 kWh
